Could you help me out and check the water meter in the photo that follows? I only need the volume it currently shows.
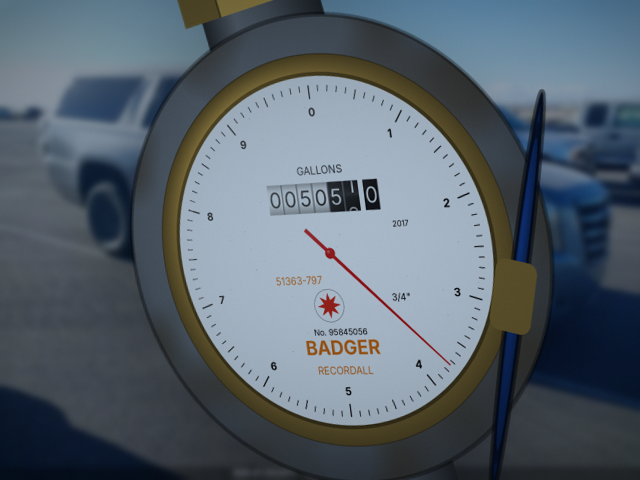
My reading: 50513.7 gal
